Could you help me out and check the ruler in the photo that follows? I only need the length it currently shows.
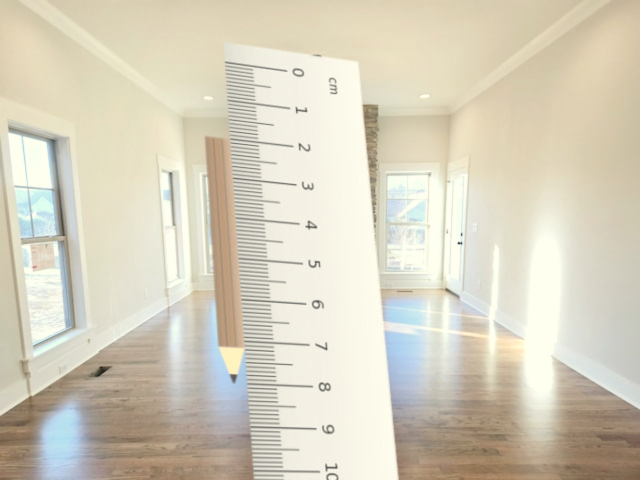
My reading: 6 cm
